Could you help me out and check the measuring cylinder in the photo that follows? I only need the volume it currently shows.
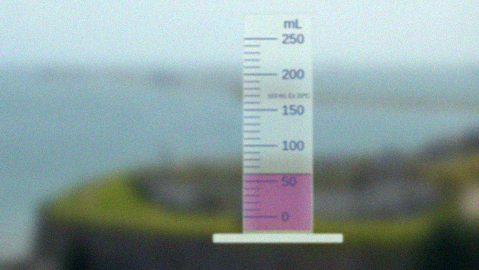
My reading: 60 mL
